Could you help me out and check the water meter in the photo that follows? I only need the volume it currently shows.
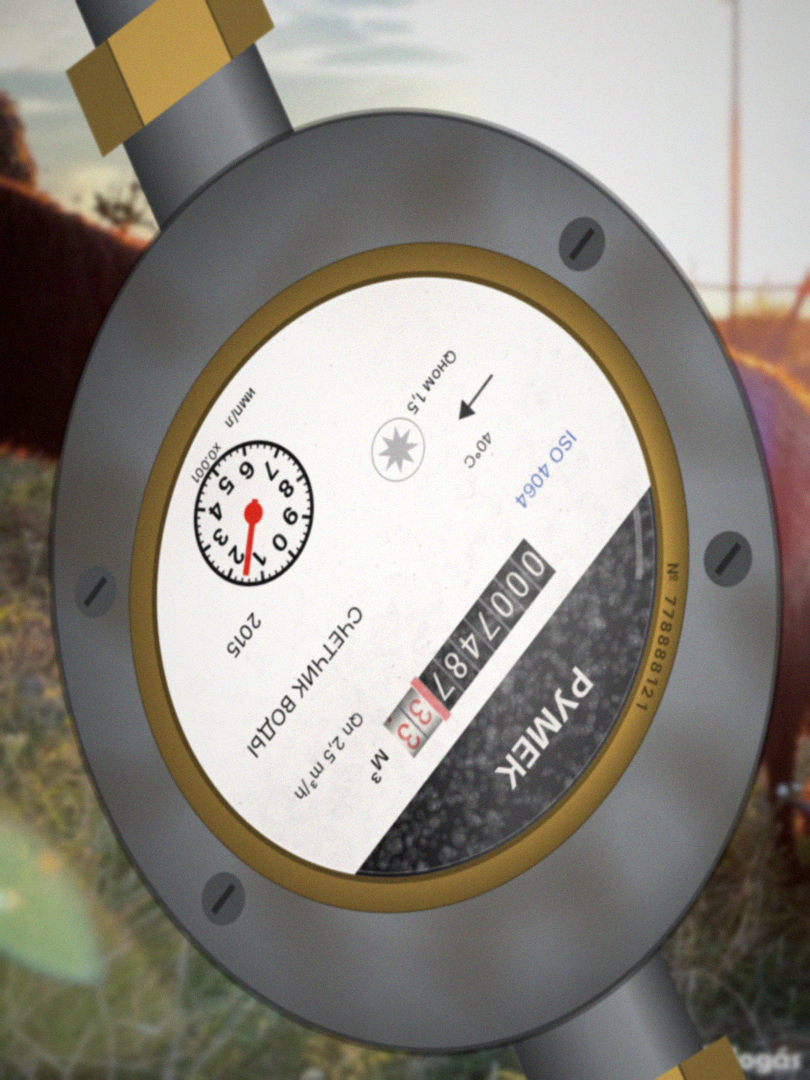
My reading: 7487.331 m³
